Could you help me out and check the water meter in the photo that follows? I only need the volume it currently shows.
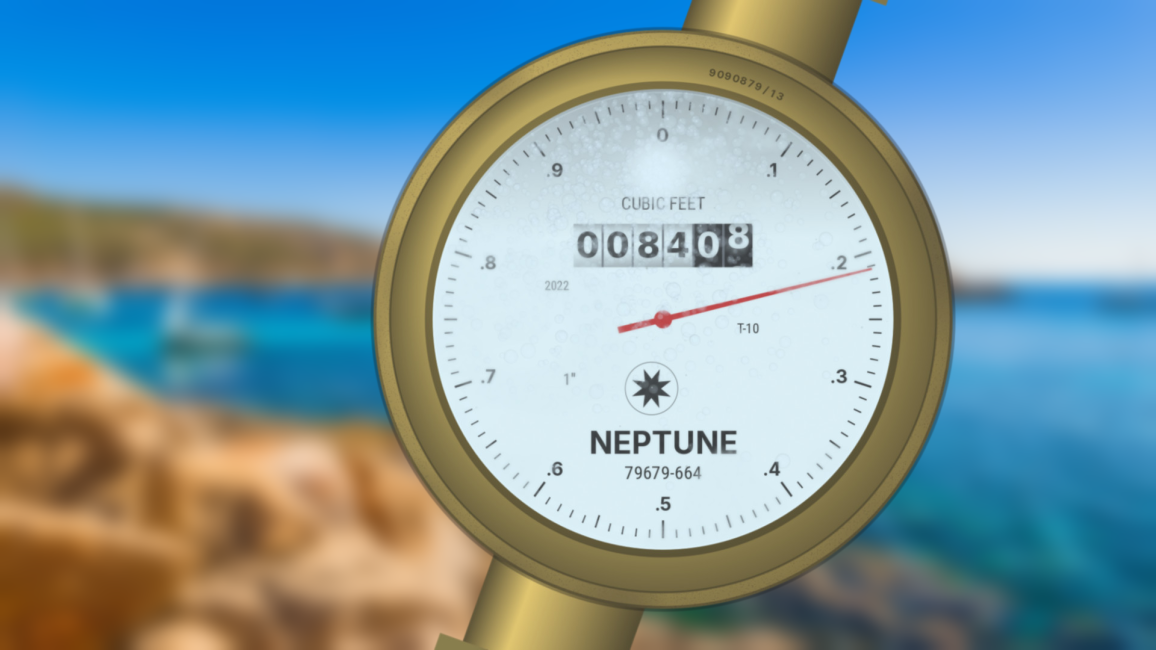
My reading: 8408.21 ft³
